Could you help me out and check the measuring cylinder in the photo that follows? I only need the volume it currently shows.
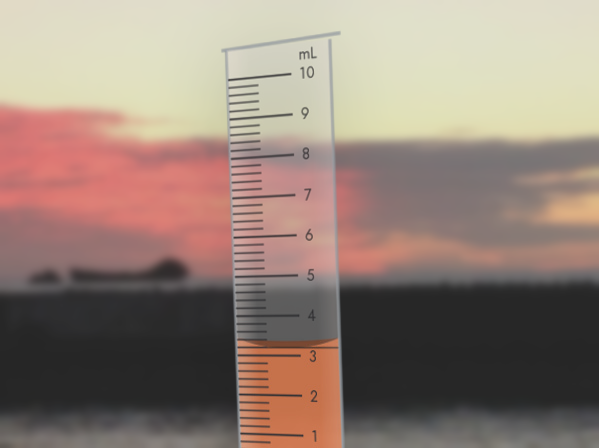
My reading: 3.2 mL
